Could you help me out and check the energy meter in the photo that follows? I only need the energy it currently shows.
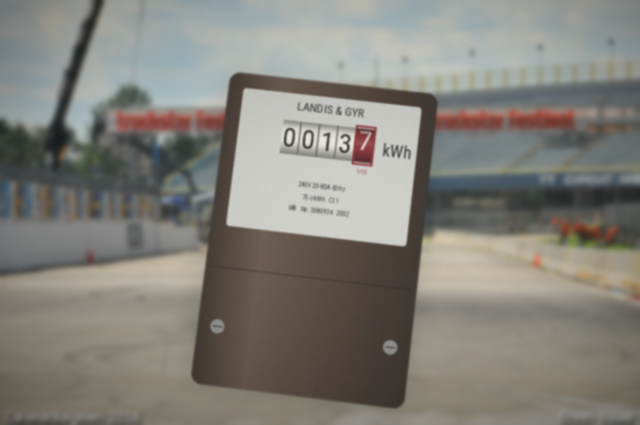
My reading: 13.7 kWh
